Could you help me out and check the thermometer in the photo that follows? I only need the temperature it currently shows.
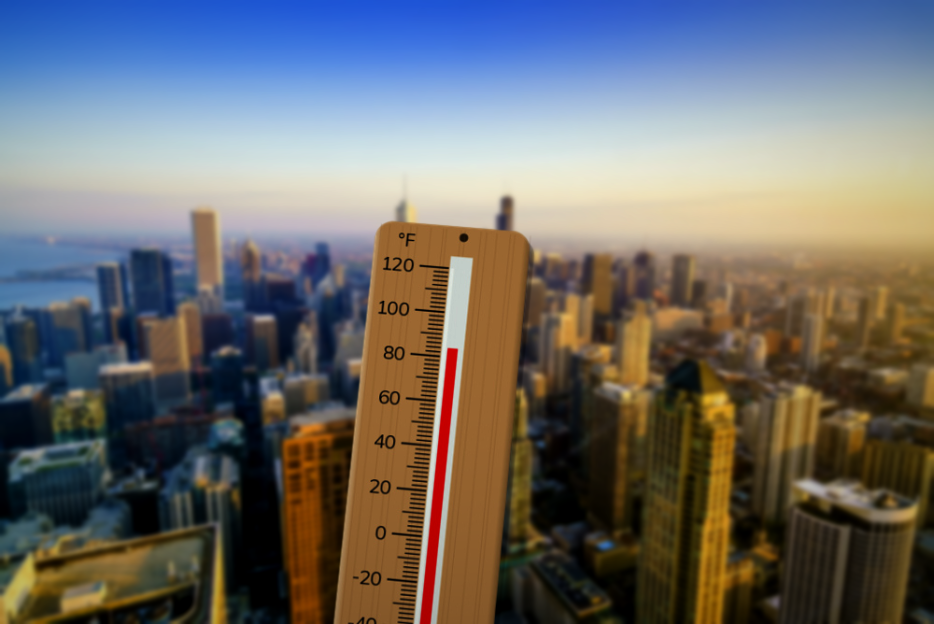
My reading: 84 °F
